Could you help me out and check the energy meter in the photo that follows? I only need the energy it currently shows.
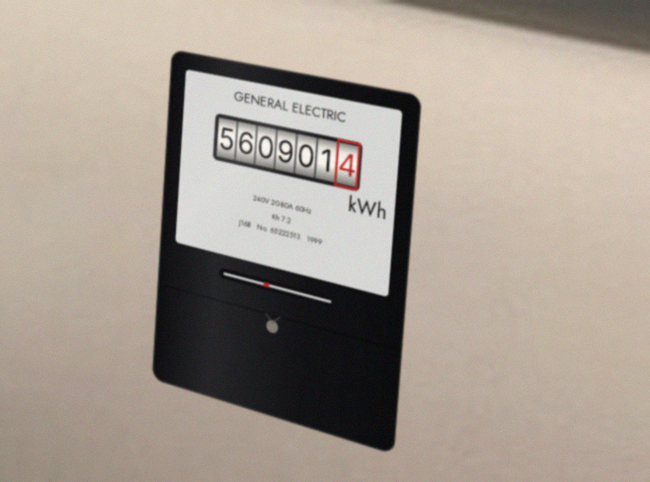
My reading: 560901.4 kWh
